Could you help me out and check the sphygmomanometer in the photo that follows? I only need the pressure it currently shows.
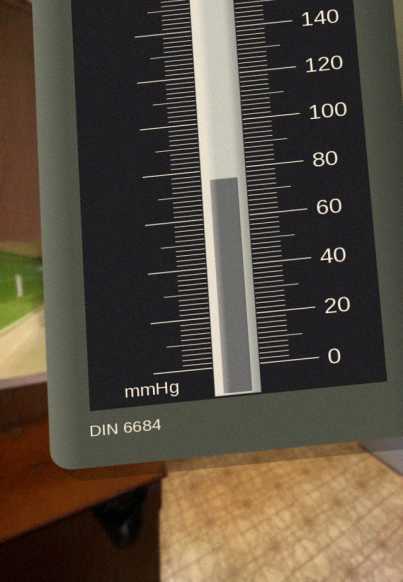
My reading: 76 mmHg
